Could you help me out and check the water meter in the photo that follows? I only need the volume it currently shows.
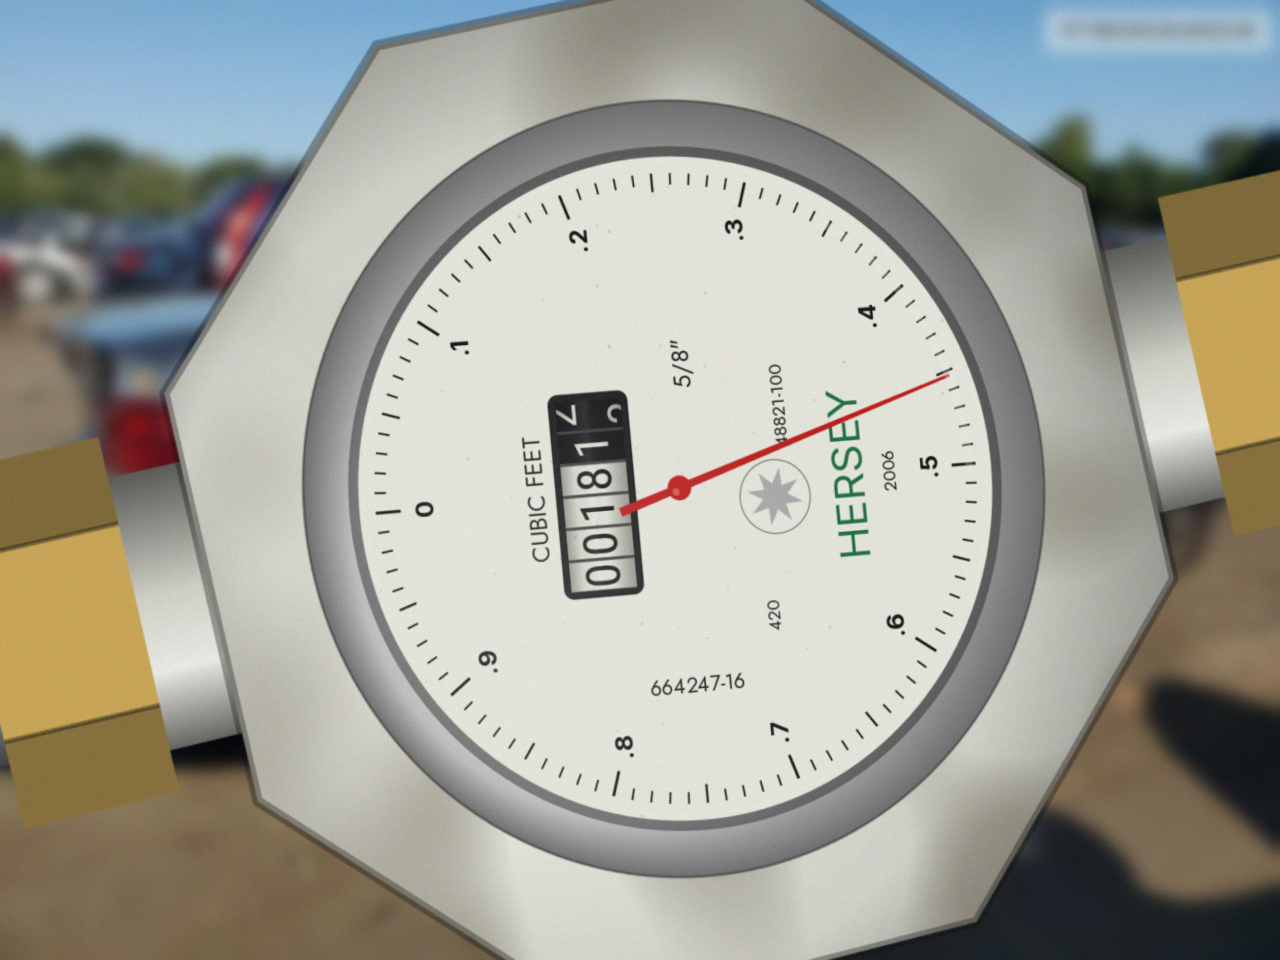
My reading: 1812.45 ft³
